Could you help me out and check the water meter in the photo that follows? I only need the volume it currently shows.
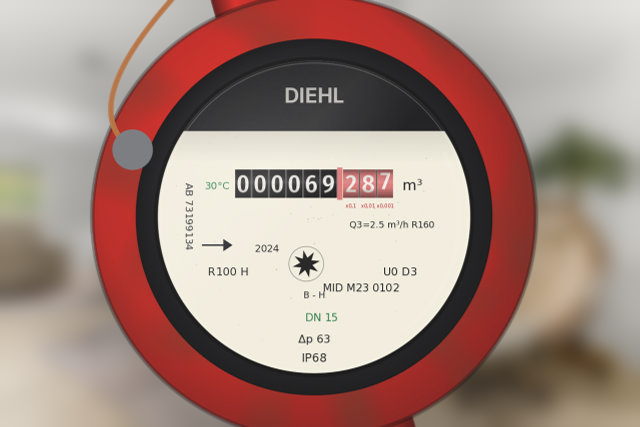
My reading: 69.287 m³
